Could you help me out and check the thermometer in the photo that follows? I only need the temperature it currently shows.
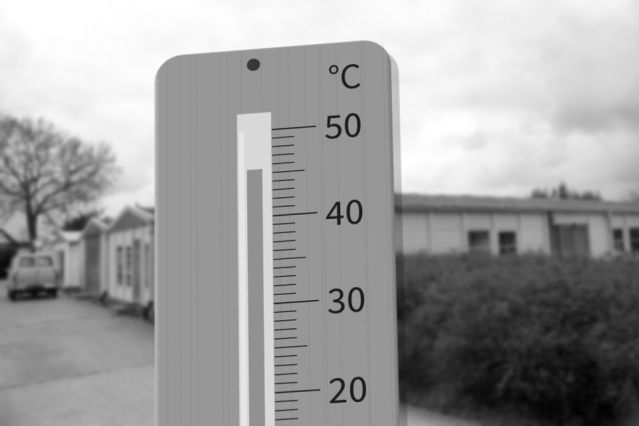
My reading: 45.5 °C
